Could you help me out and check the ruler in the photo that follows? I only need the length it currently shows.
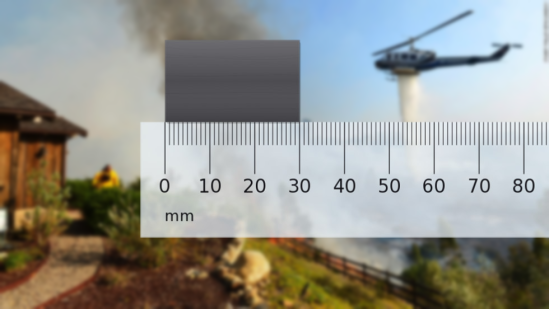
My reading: 30 mm
